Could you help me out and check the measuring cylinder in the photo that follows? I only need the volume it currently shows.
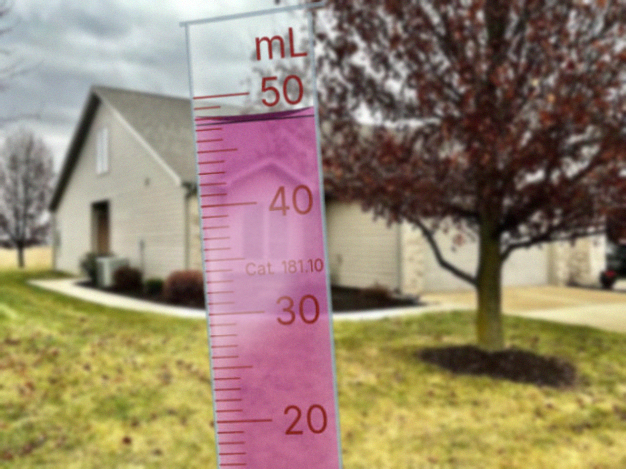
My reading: 47.5 mL
